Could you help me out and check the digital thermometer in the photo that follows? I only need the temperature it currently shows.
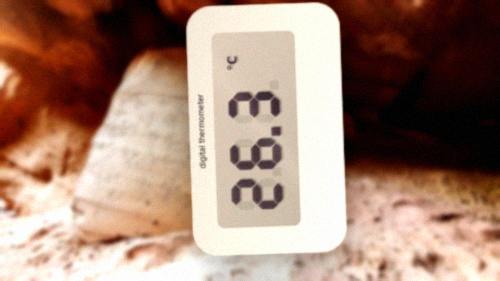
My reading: 26.3 °C
